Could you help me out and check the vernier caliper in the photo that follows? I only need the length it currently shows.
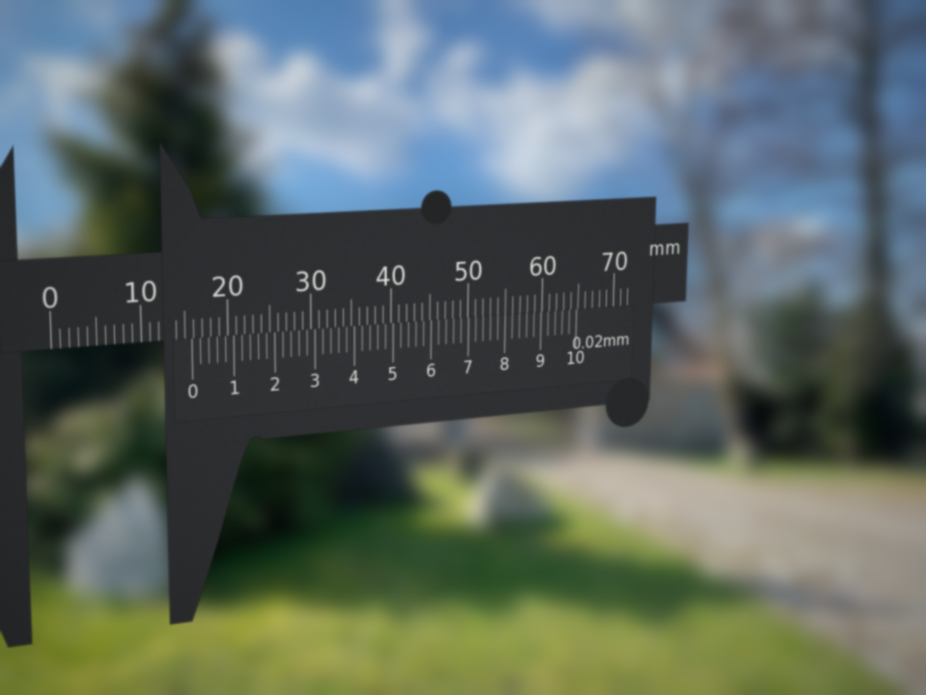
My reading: 15.8 mm
